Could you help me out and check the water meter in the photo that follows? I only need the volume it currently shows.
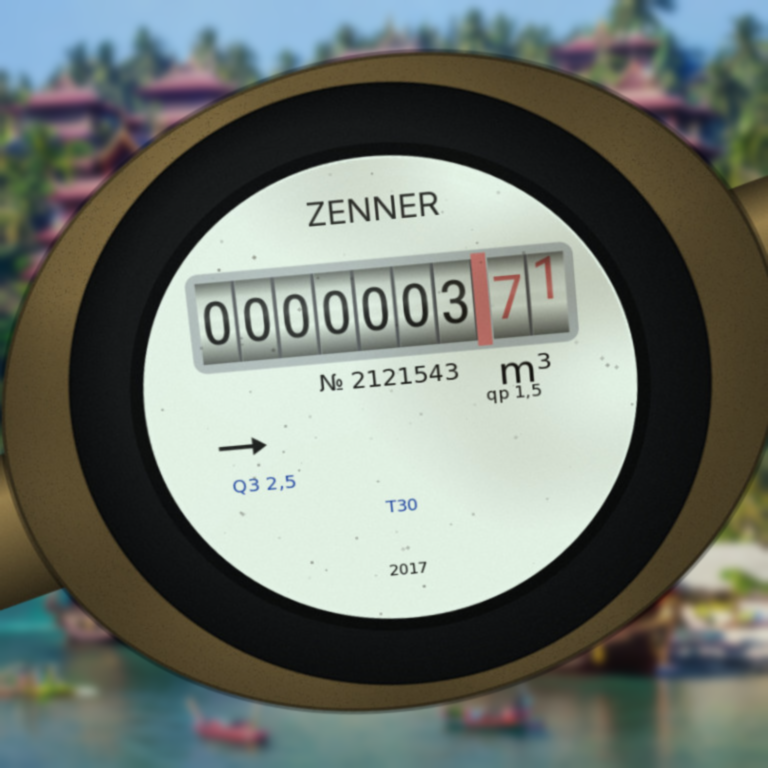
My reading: 3.71 m³
